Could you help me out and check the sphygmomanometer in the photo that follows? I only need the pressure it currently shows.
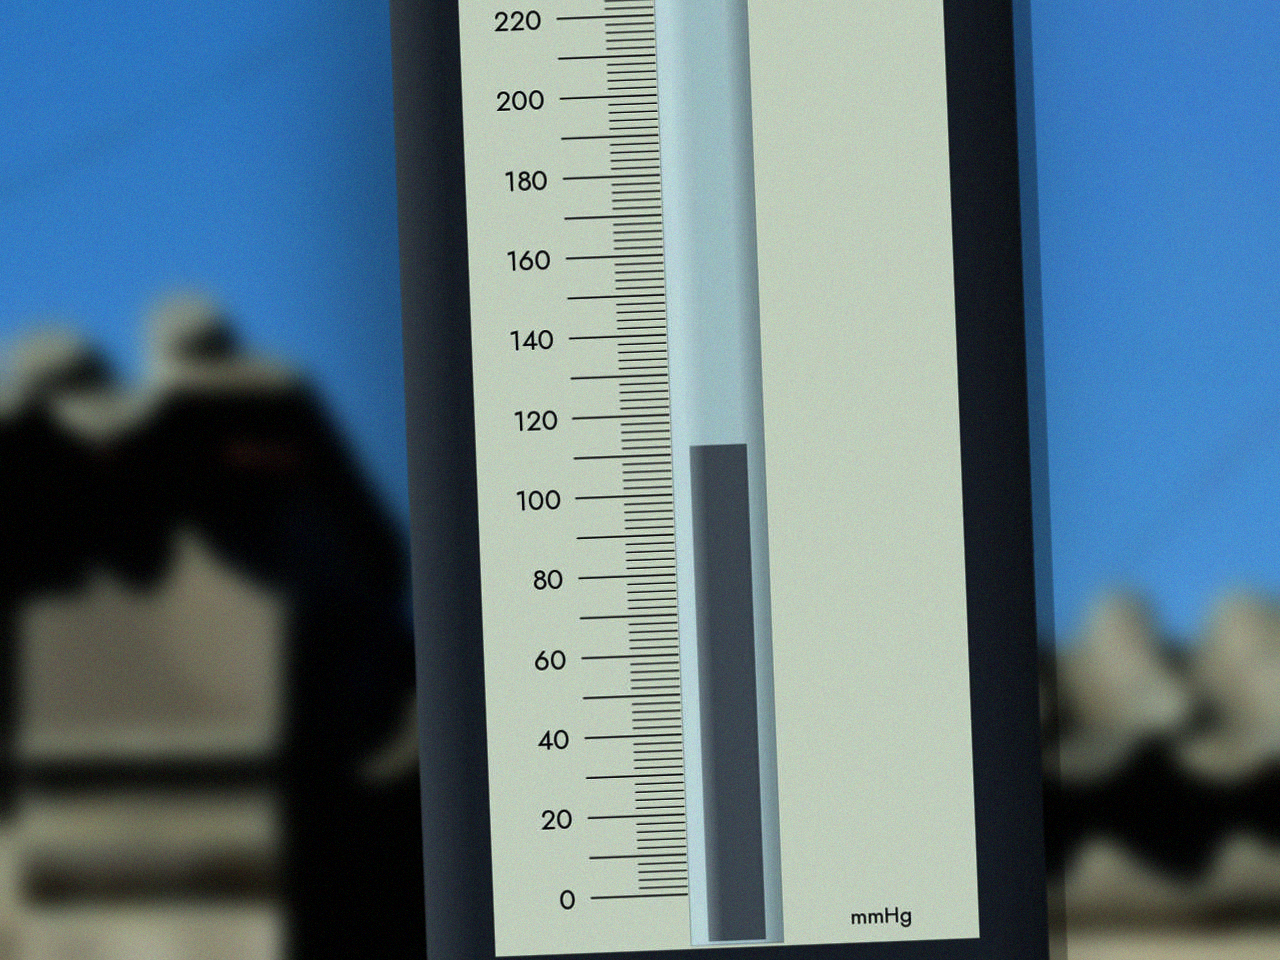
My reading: 112 mmHg
